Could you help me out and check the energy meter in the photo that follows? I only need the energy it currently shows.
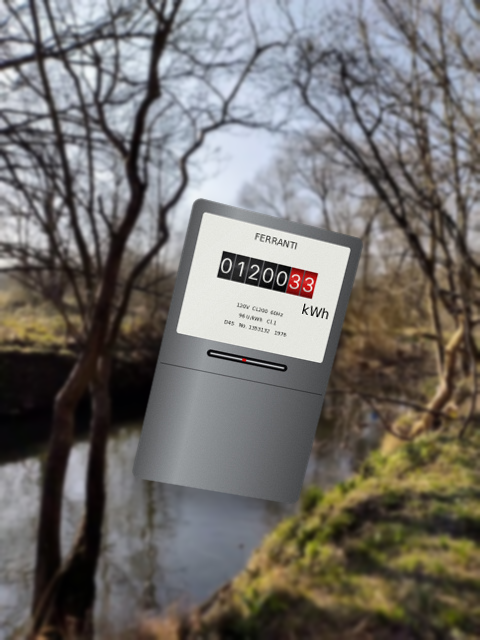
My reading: 1200.33 kWh
